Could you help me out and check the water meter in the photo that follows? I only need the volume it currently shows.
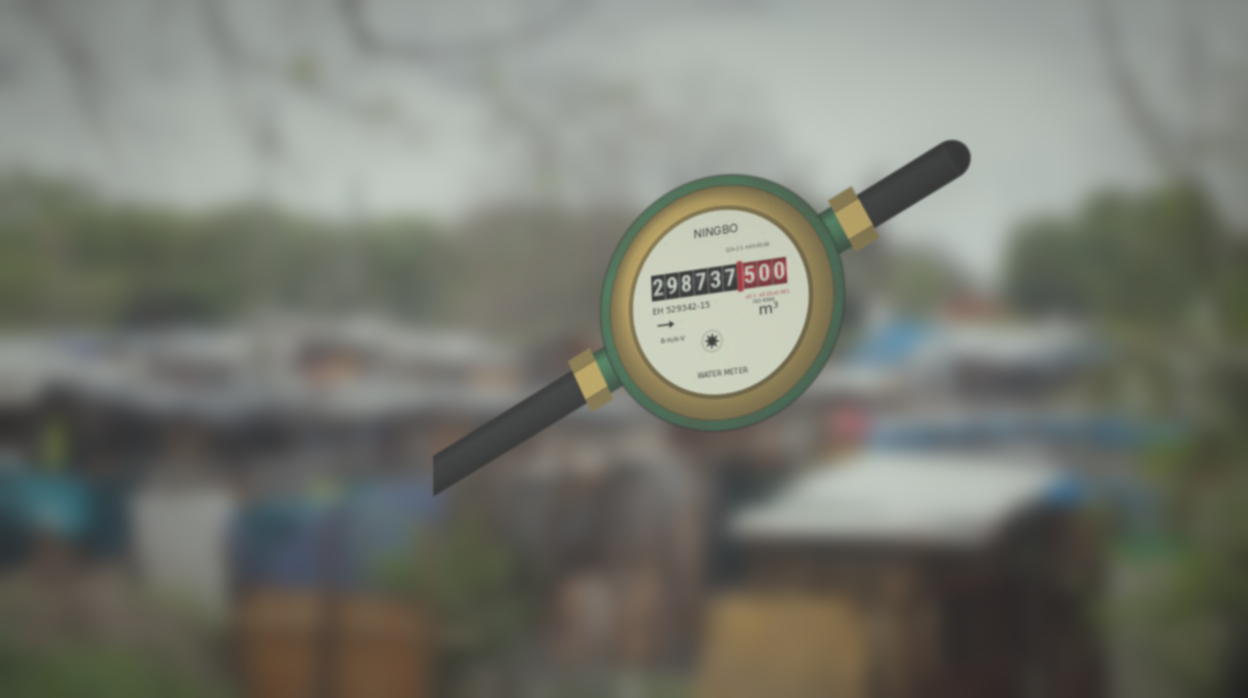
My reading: 298737.500 m³
